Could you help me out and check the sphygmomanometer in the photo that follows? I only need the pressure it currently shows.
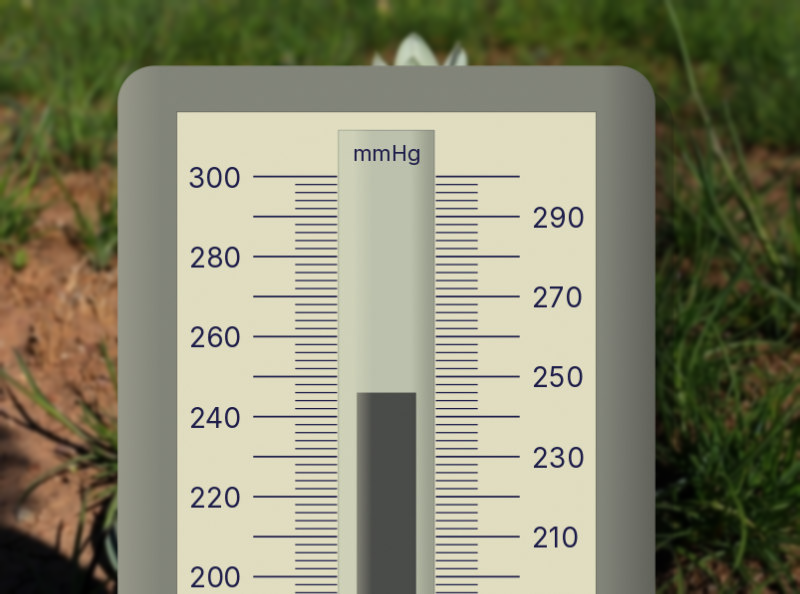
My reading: 246 mmHg
